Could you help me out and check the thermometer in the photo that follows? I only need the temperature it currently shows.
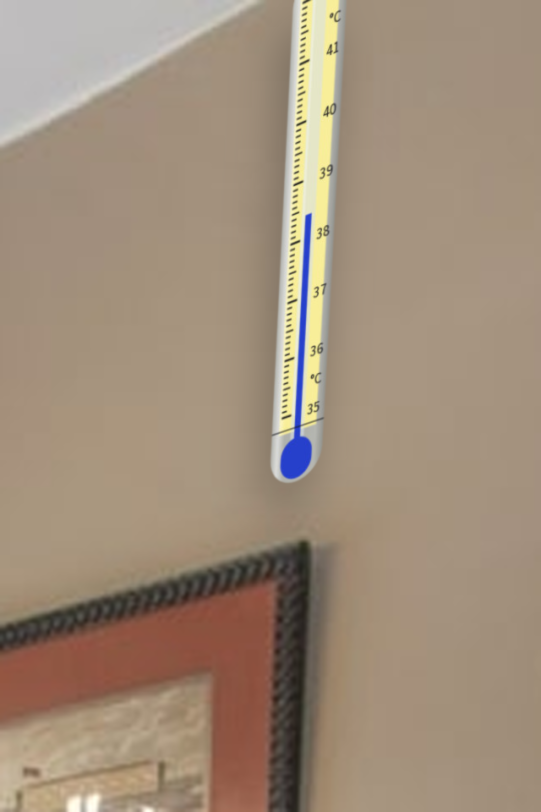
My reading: 38.4 °C
